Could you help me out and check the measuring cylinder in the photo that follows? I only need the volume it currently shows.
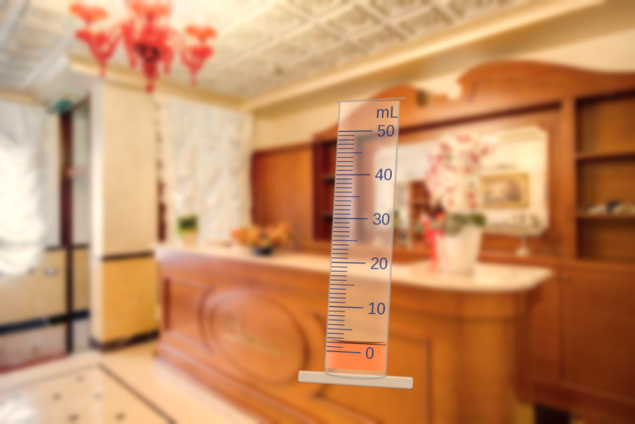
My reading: 2 mL
